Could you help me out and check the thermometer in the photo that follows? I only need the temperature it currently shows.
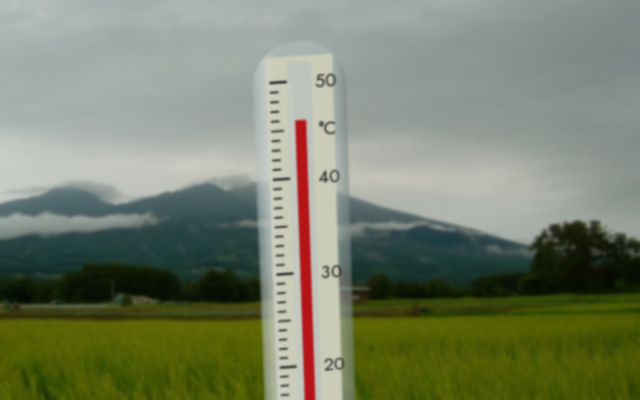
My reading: 46 °C
